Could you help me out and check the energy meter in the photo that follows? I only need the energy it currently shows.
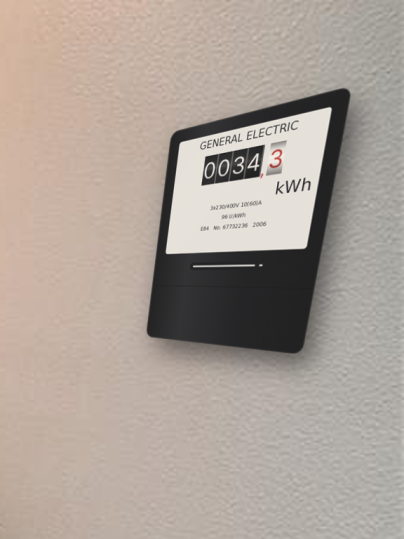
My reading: 34.3 kWh
